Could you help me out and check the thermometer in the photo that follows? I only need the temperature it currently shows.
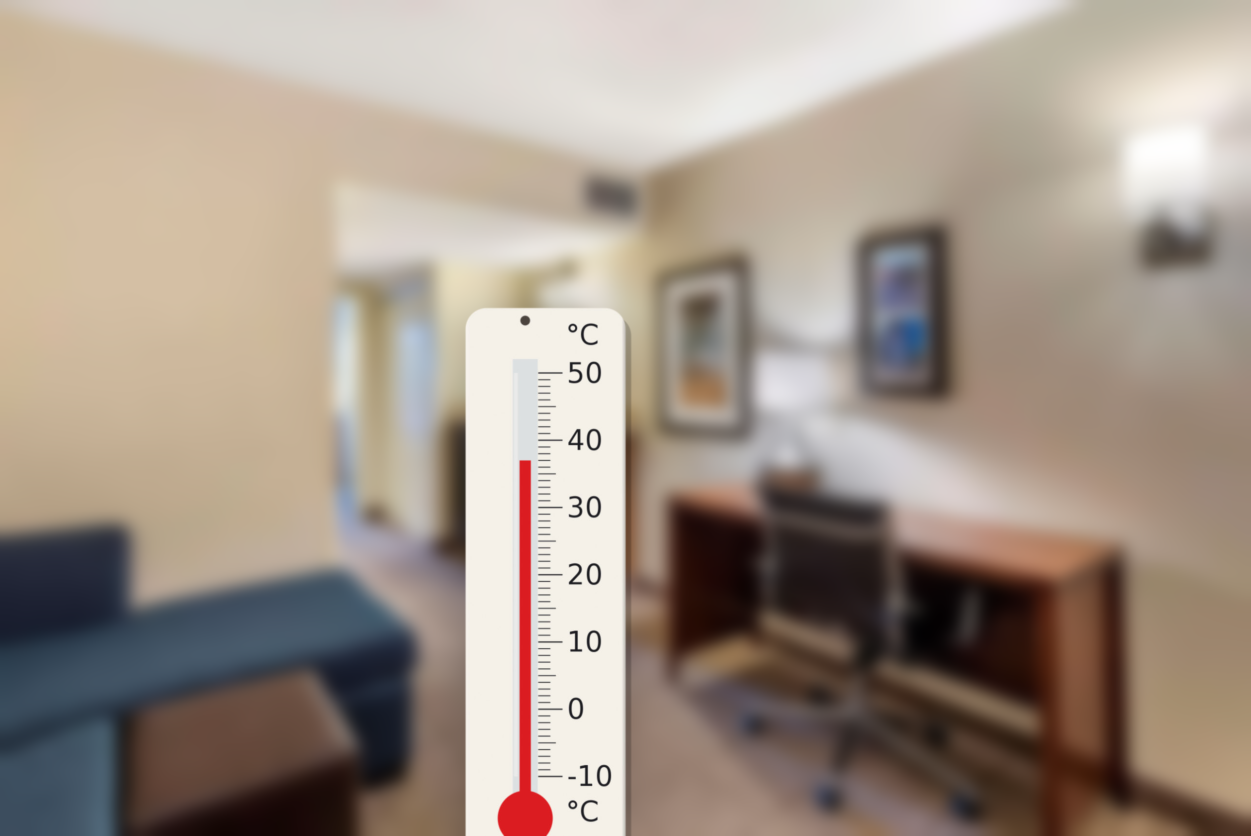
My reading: 37 °C
